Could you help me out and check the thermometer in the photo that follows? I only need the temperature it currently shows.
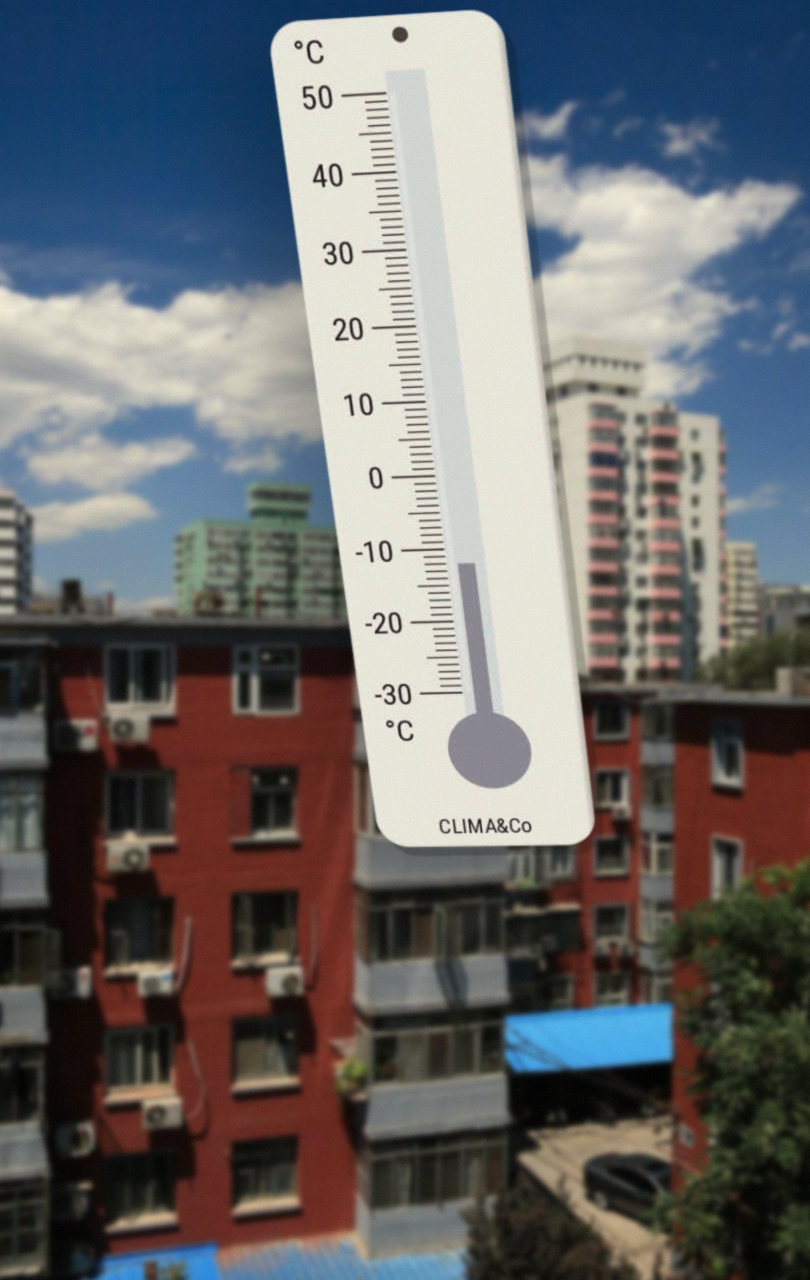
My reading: -12 °C
